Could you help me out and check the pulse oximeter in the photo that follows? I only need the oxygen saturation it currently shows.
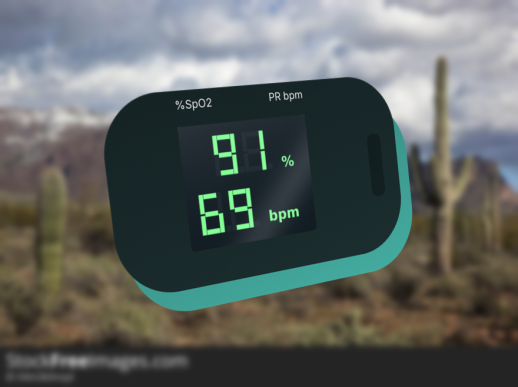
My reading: 91 %
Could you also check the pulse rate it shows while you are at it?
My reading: 69 bpm
